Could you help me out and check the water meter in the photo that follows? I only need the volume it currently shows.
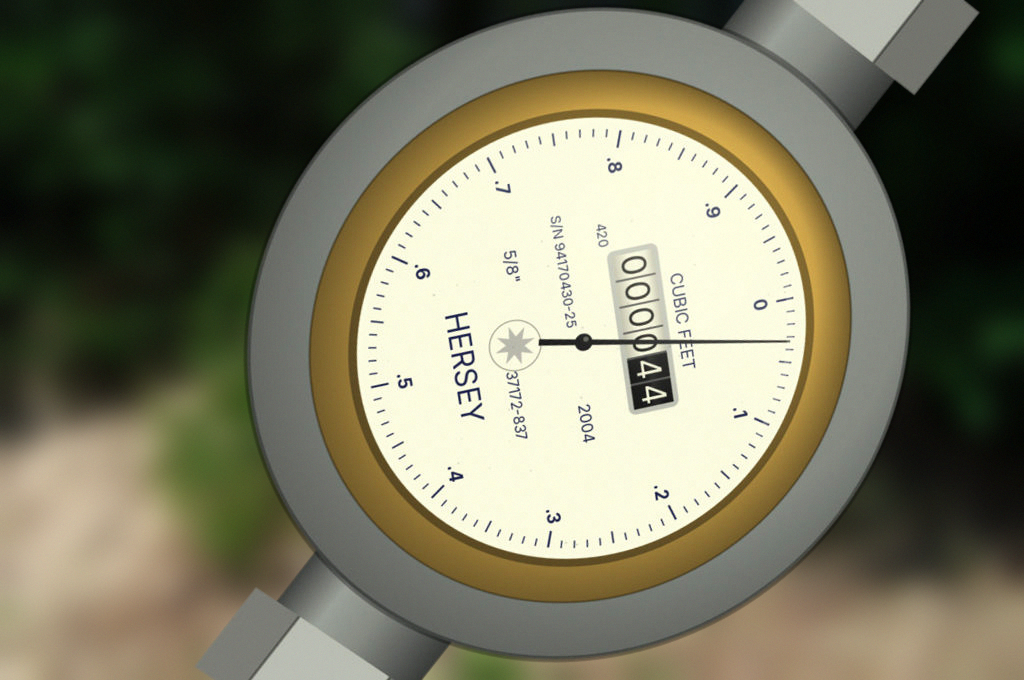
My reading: 44.03 ft³
